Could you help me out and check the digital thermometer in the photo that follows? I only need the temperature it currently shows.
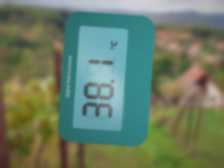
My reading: 38.1 °C
